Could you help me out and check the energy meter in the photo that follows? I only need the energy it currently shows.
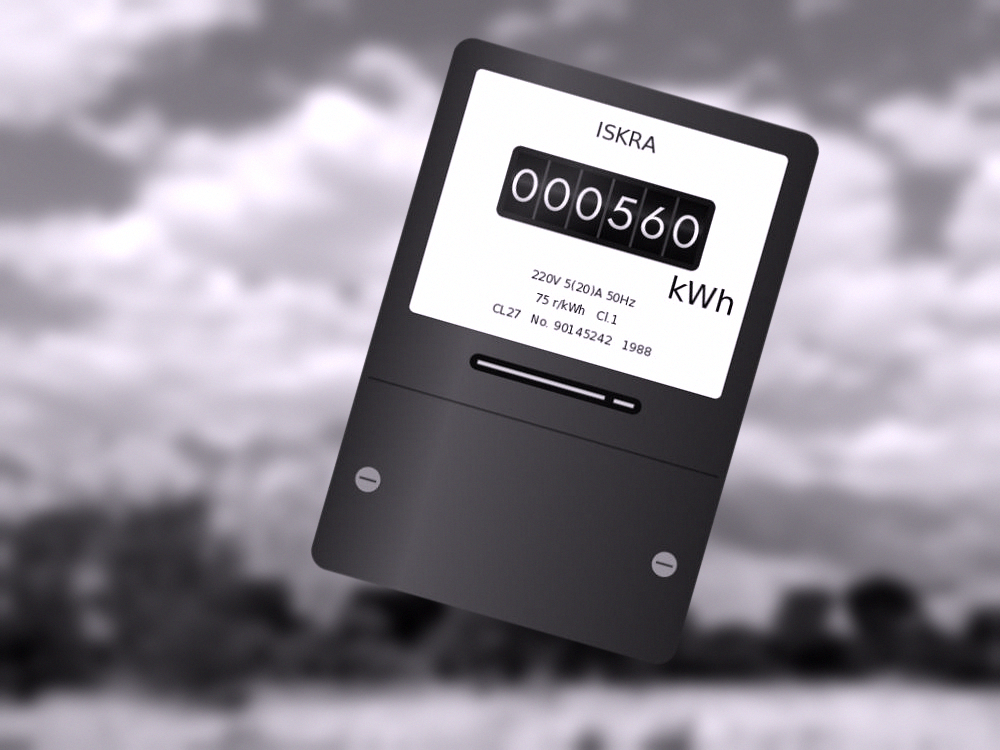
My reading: 560 kWh
